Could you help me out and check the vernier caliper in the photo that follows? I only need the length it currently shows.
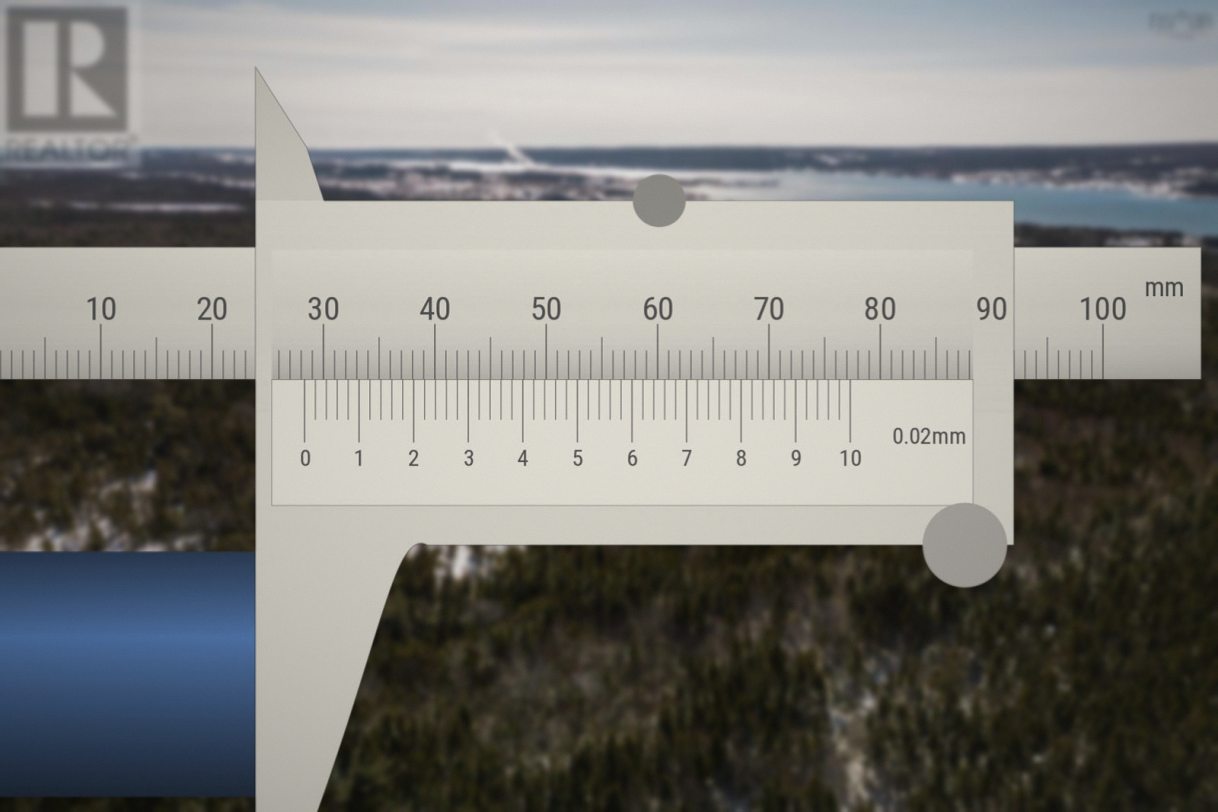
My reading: 28.3 mm
